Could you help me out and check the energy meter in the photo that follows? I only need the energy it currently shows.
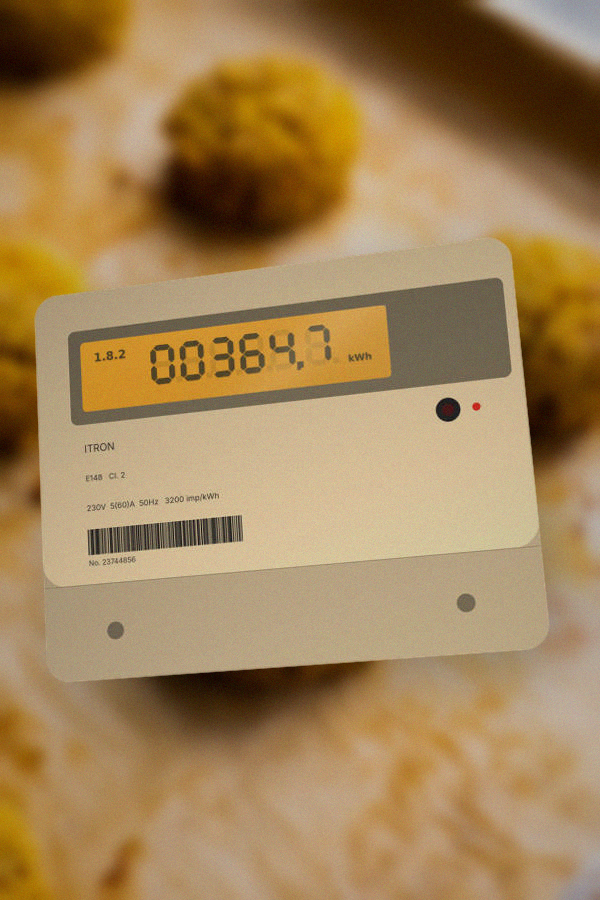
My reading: 364.7 kWh
